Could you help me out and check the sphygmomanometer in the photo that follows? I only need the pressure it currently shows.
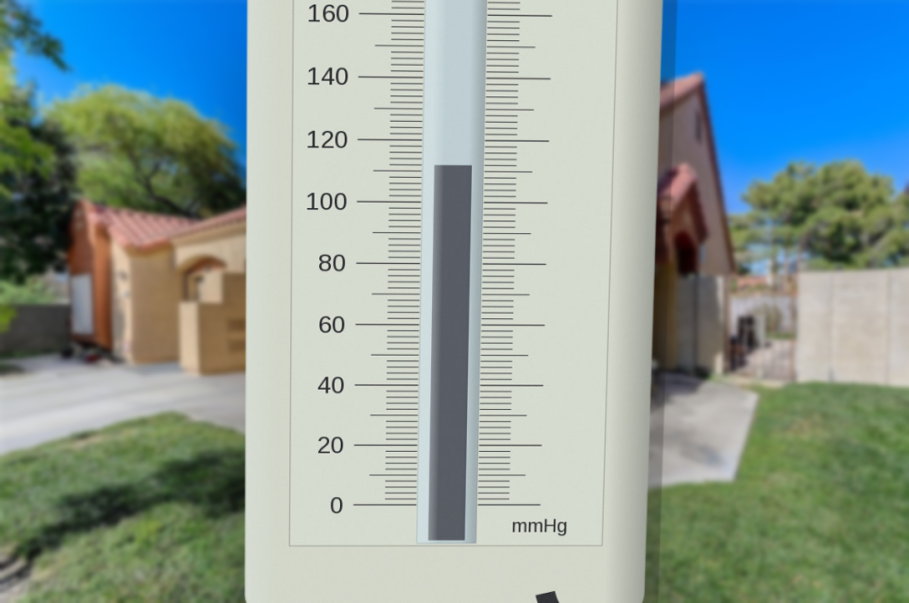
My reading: 112 mmHg
